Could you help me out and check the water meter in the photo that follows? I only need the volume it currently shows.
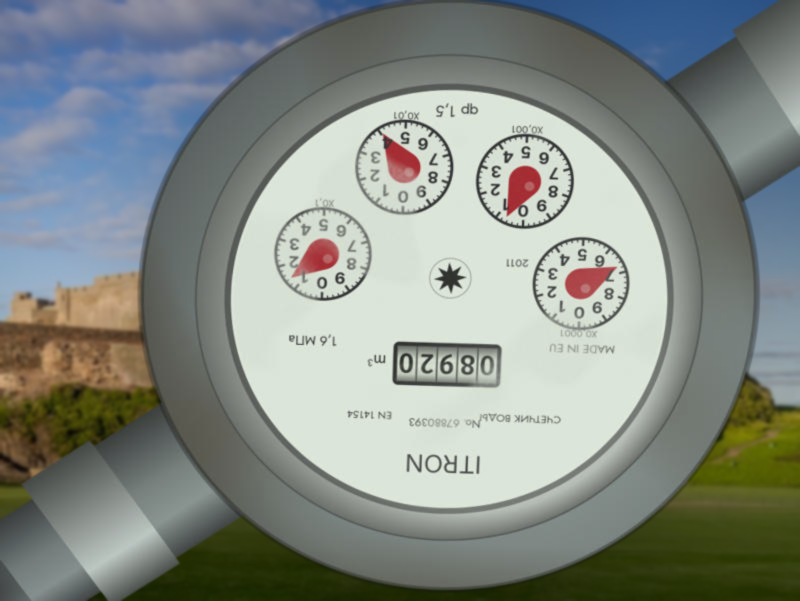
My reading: 8920.1406 m³
